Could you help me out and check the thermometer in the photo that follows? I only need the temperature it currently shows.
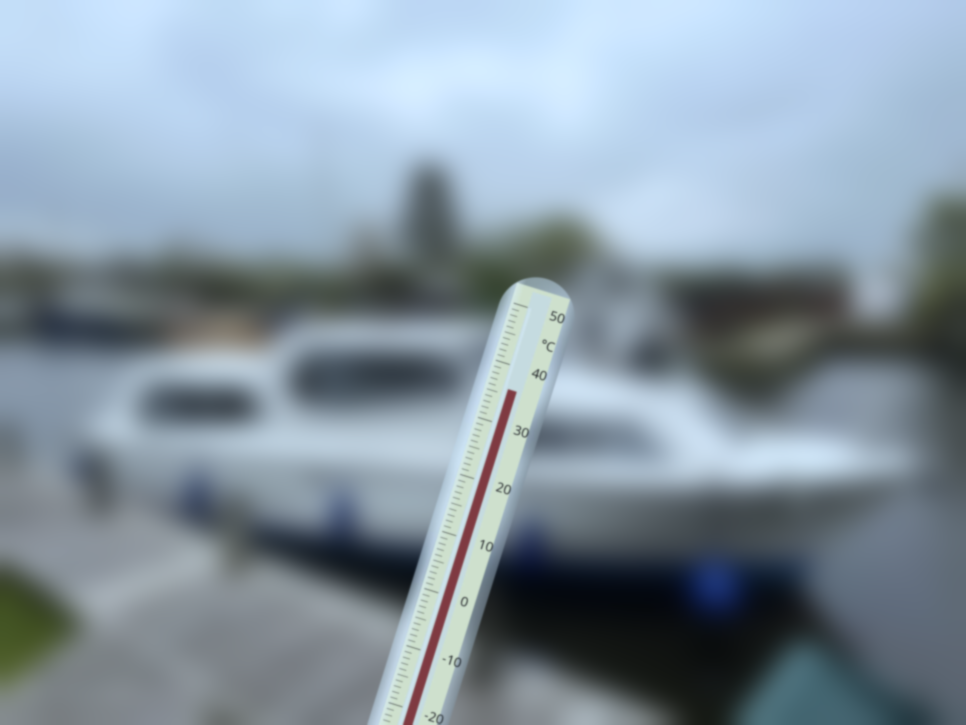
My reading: 36 °C
